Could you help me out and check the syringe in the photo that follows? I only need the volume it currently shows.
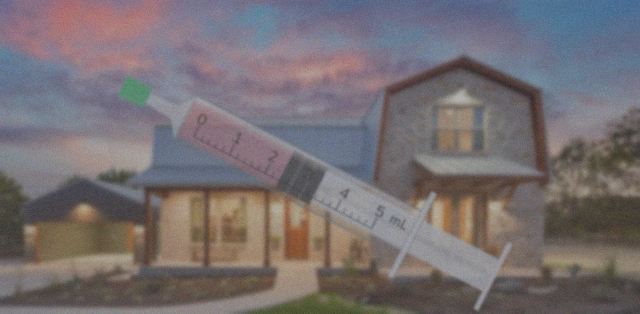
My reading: 2.4 mL
